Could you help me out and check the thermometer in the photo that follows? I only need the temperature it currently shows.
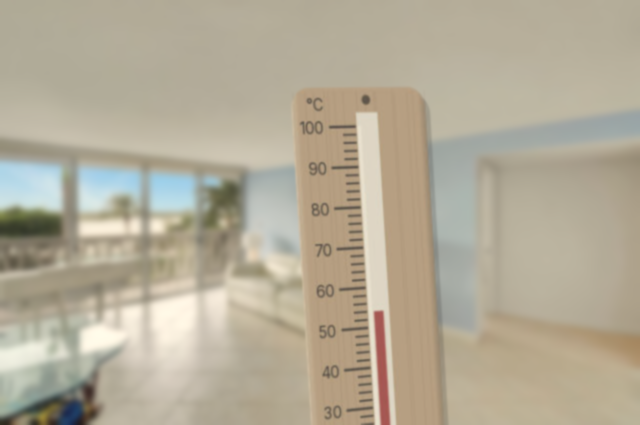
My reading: 54 °C
